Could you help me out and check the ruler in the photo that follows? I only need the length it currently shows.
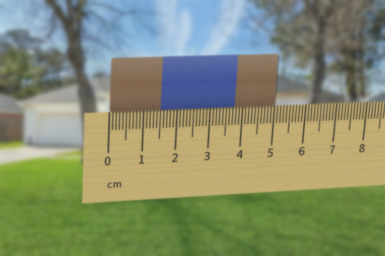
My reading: 5 cm
